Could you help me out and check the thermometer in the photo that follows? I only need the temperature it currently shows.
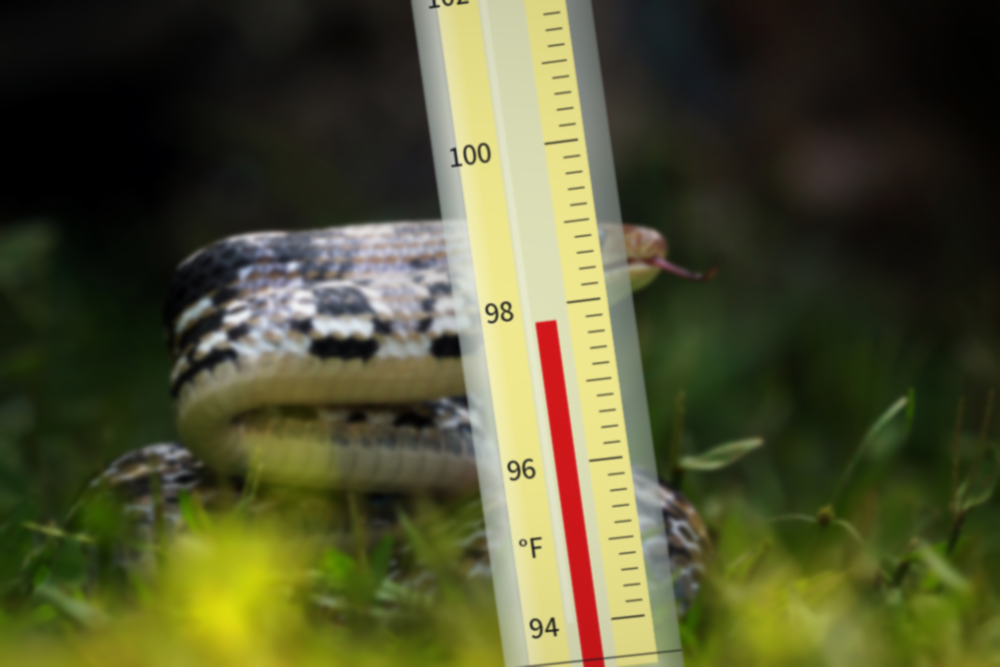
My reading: 97.8 °F
